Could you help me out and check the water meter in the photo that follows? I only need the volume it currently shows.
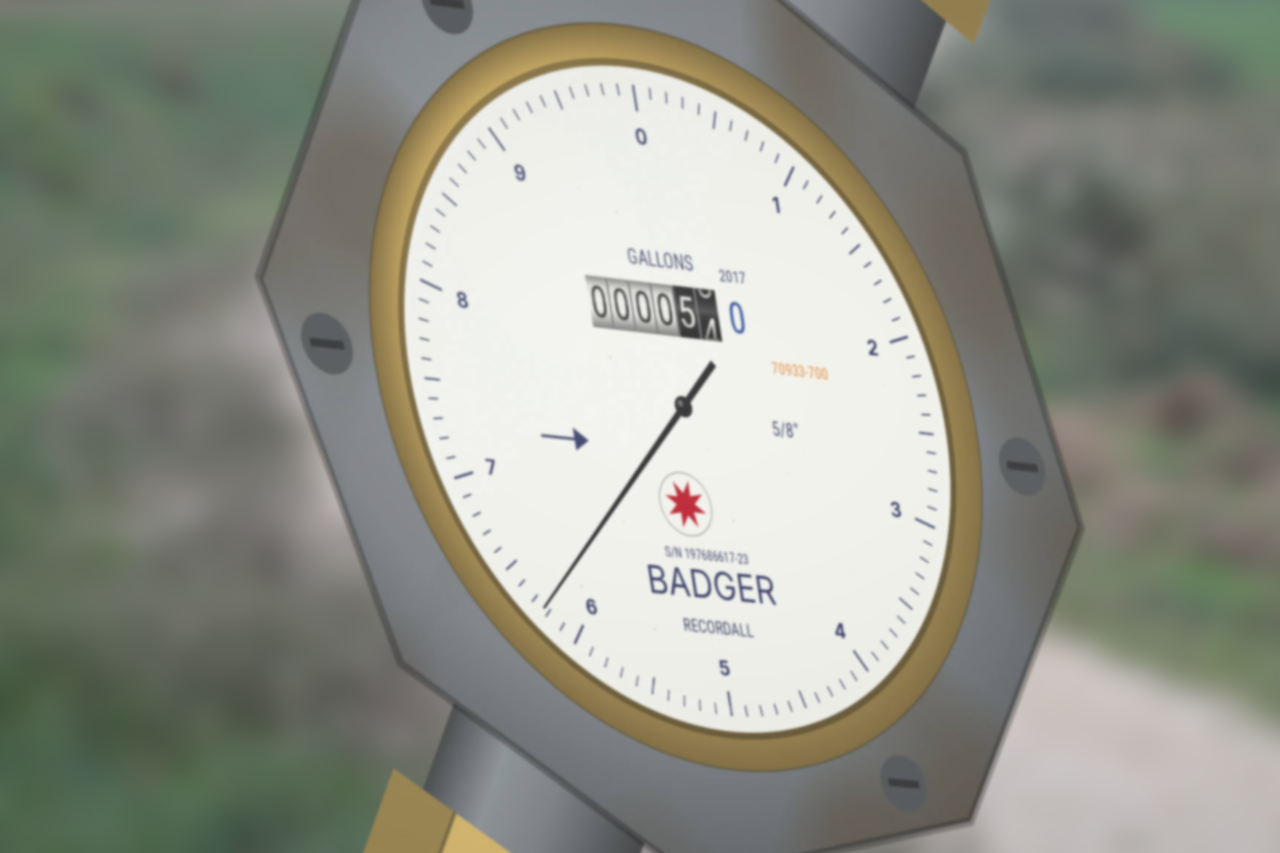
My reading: 536.2 gal
